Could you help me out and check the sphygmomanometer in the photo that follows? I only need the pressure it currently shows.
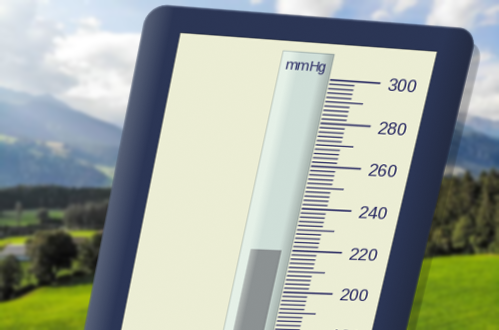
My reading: 220 mmHg
